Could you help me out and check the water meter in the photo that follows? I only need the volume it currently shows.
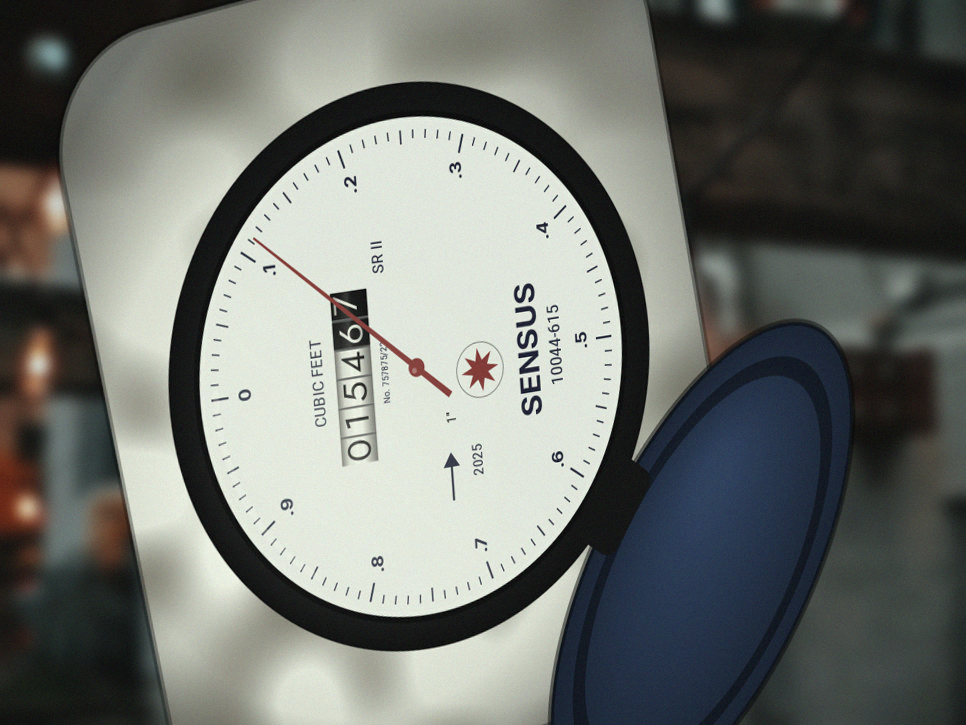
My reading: 15467.11 ft³
